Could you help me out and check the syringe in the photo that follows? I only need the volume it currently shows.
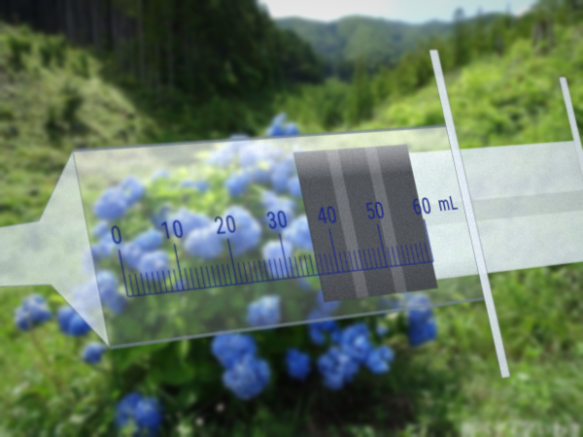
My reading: 36 mL
